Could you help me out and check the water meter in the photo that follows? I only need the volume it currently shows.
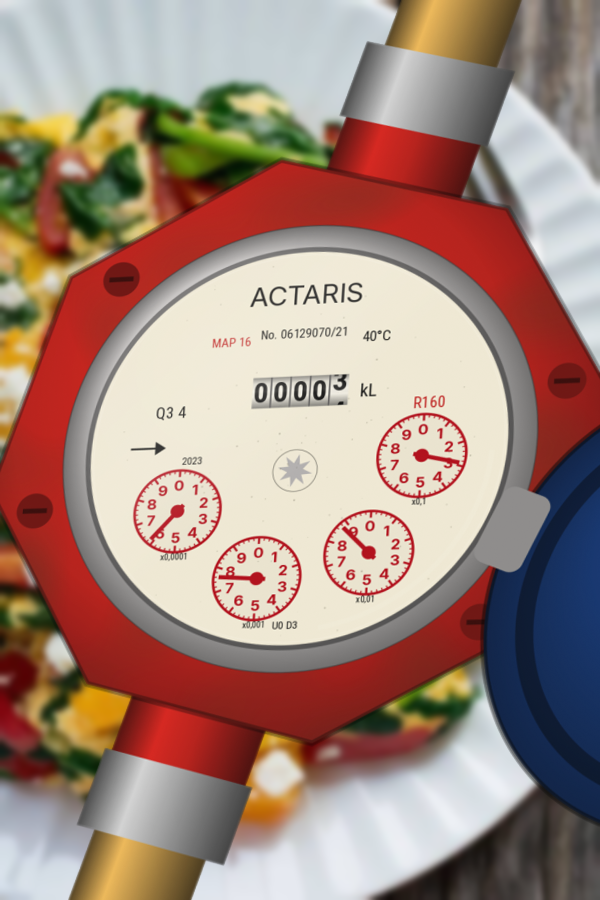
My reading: 3.2876 kL
